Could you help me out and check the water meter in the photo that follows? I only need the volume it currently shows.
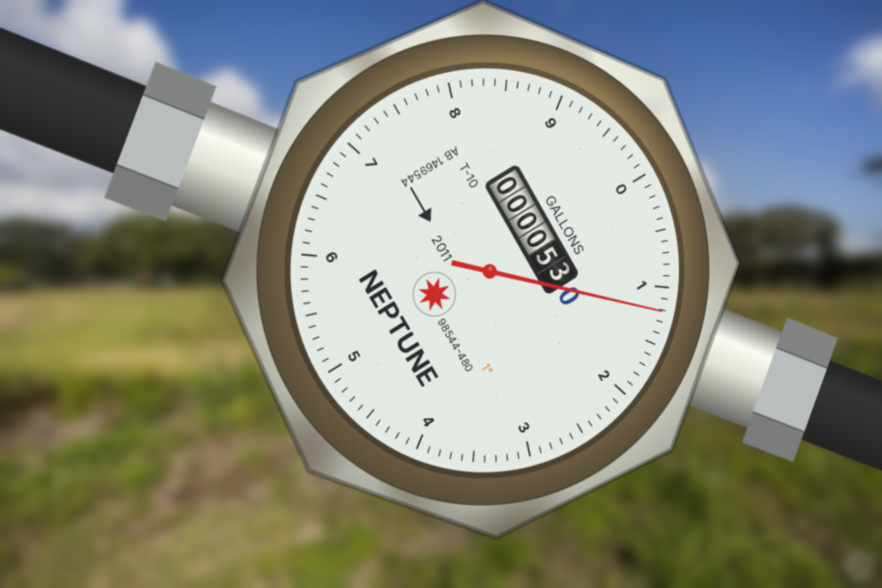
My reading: 531.2 gal
